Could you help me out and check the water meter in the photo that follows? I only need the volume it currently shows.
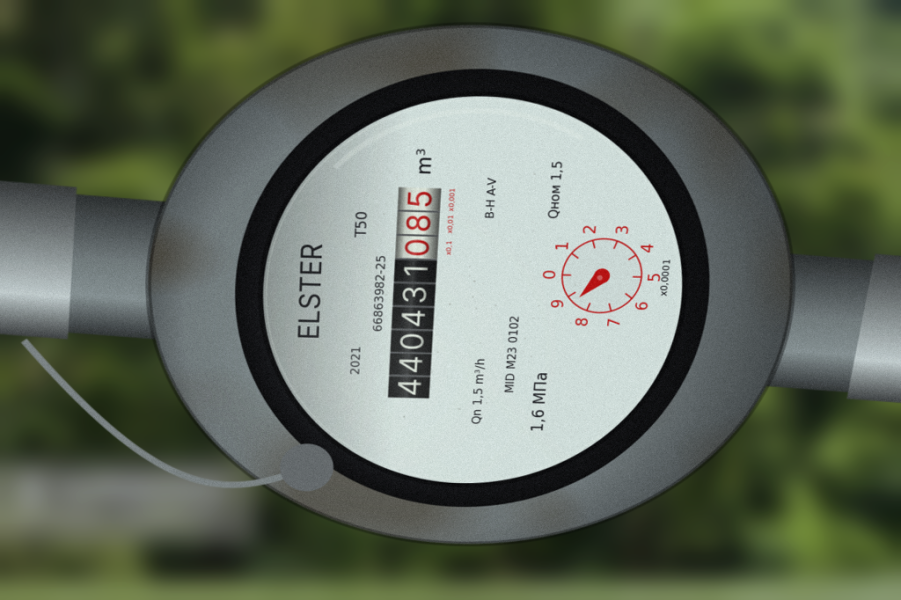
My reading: 440431.0858 m³
